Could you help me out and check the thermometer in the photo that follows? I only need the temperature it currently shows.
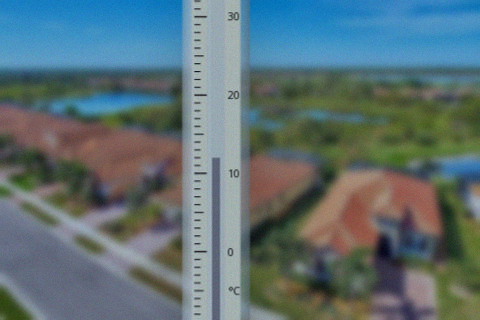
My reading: 12 °C
